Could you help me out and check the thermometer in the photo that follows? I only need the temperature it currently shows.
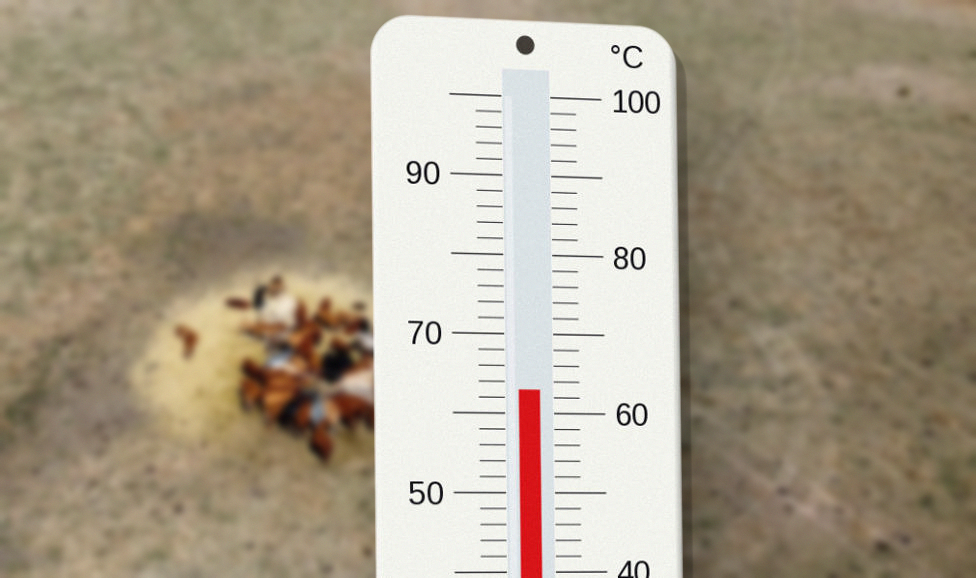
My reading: 63 °C
